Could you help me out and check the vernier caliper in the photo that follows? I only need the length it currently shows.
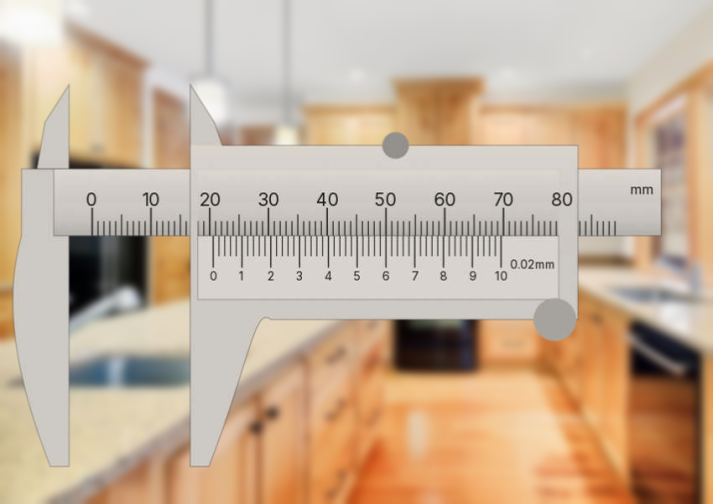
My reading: 20.6 mm
